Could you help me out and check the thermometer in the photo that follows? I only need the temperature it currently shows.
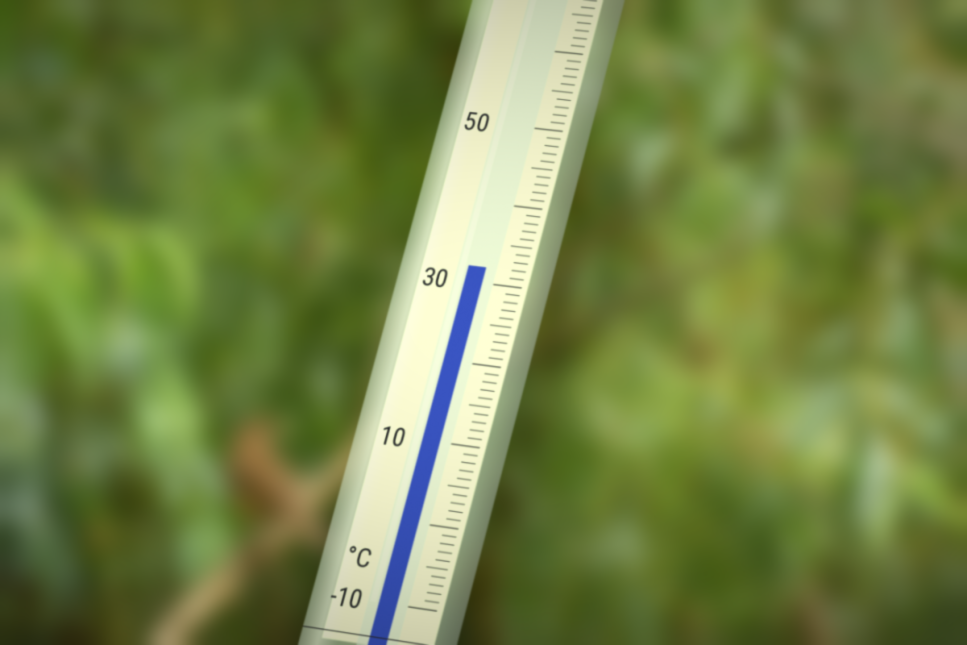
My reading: 32 °C
